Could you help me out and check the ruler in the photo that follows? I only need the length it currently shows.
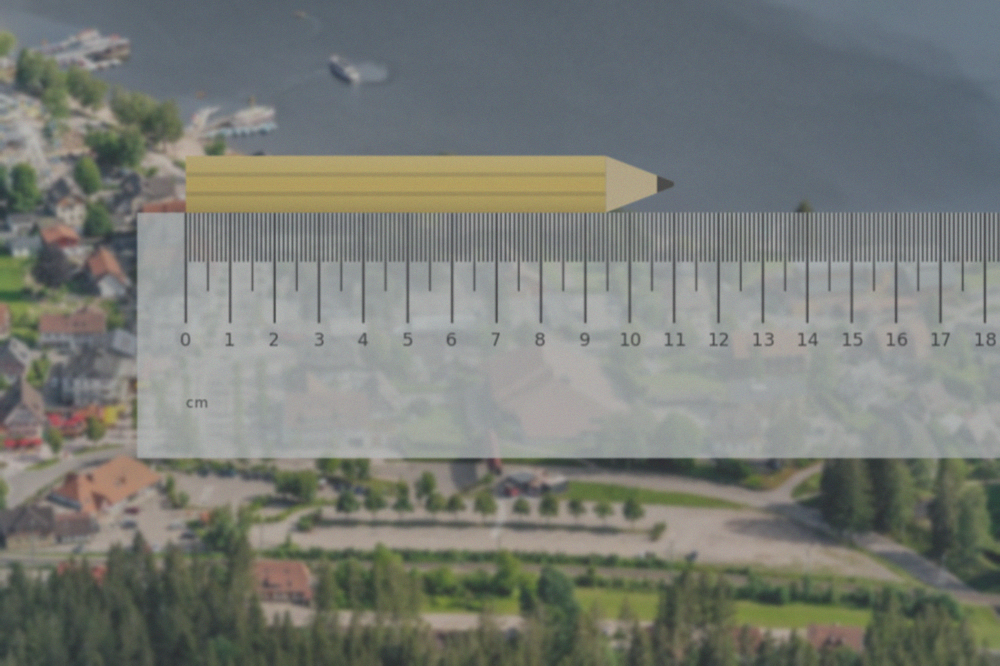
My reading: 11 cm
